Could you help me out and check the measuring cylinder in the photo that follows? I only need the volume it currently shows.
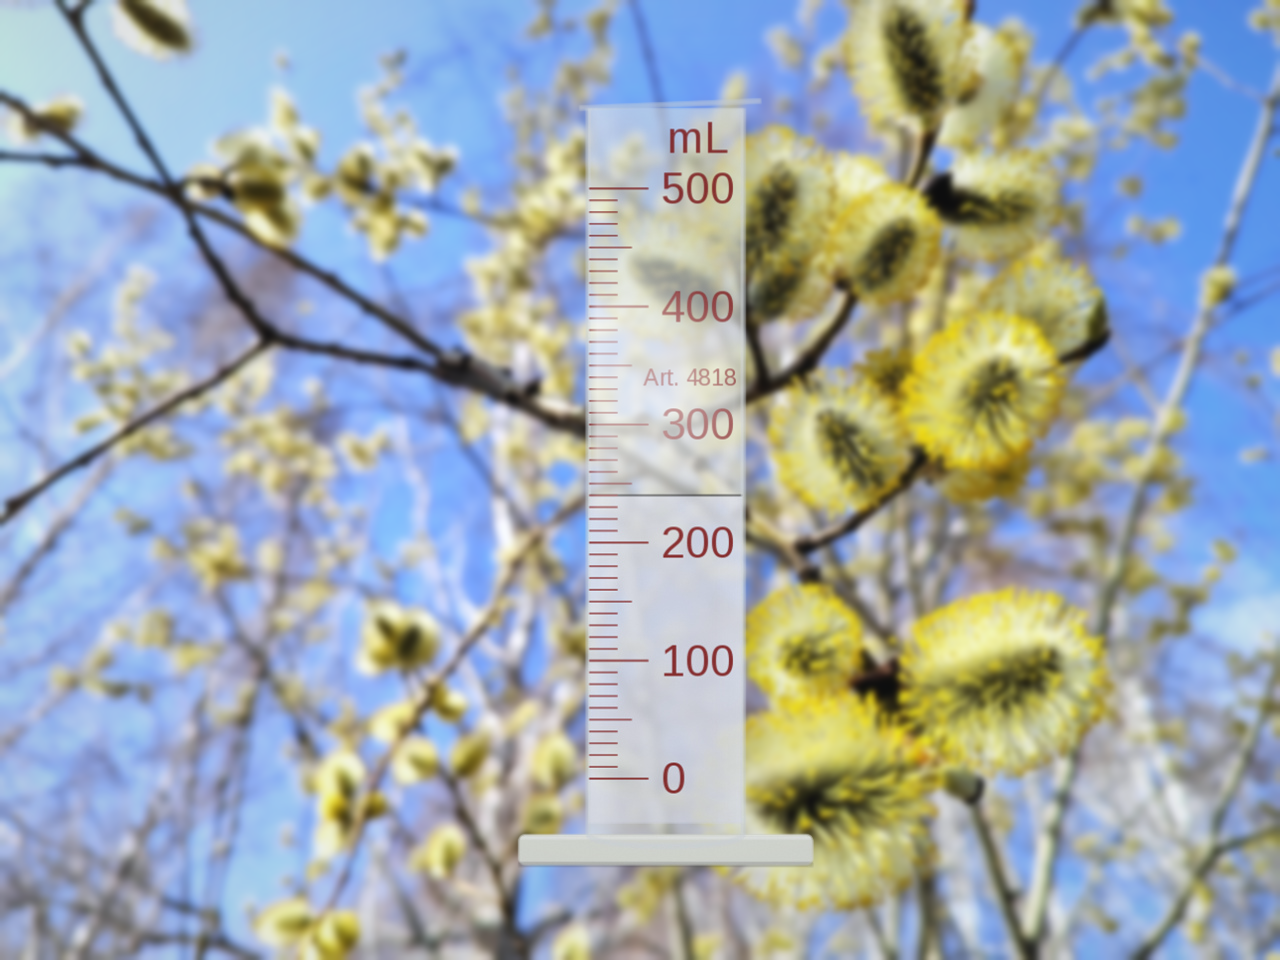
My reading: 240 mL
